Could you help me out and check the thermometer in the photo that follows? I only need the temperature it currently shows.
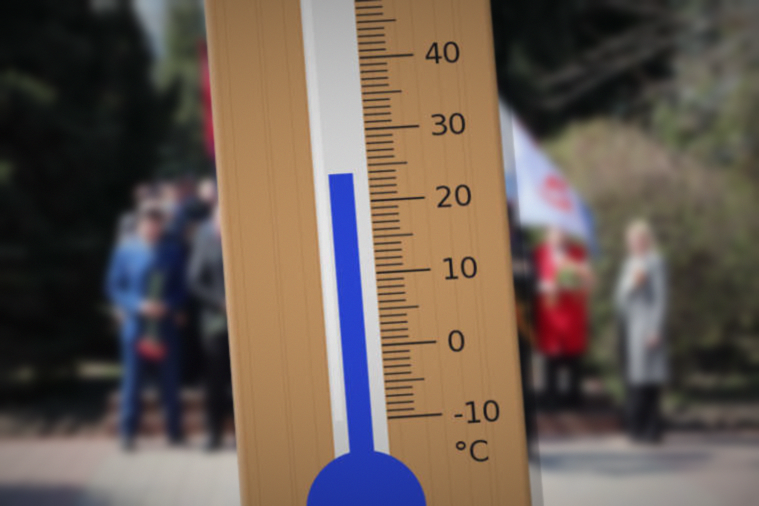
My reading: 24 °C
